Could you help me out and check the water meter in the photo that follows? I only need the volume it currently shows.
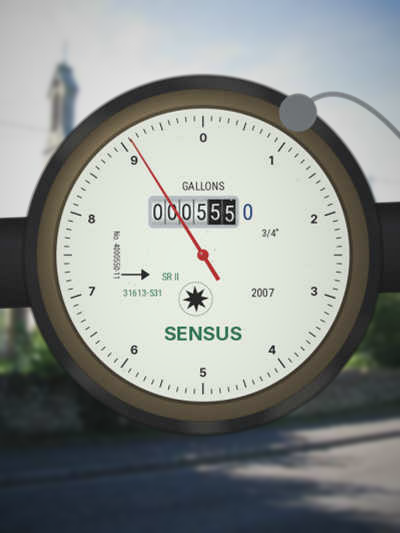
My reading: 5549.1 gal
